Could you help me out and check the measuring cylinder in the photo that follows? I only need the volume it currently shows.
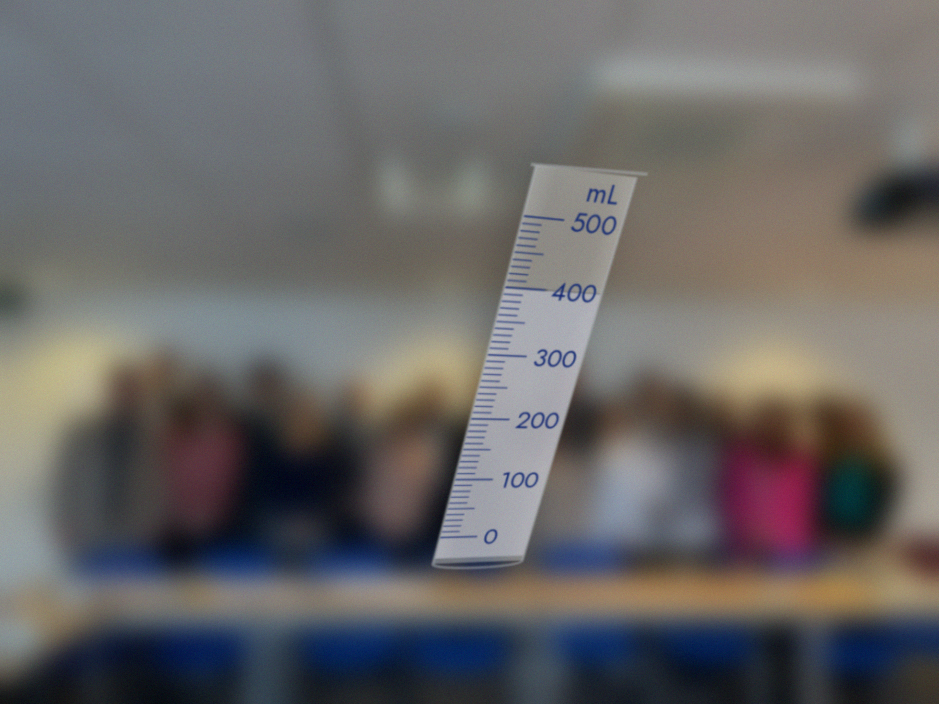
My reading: 400 mL
